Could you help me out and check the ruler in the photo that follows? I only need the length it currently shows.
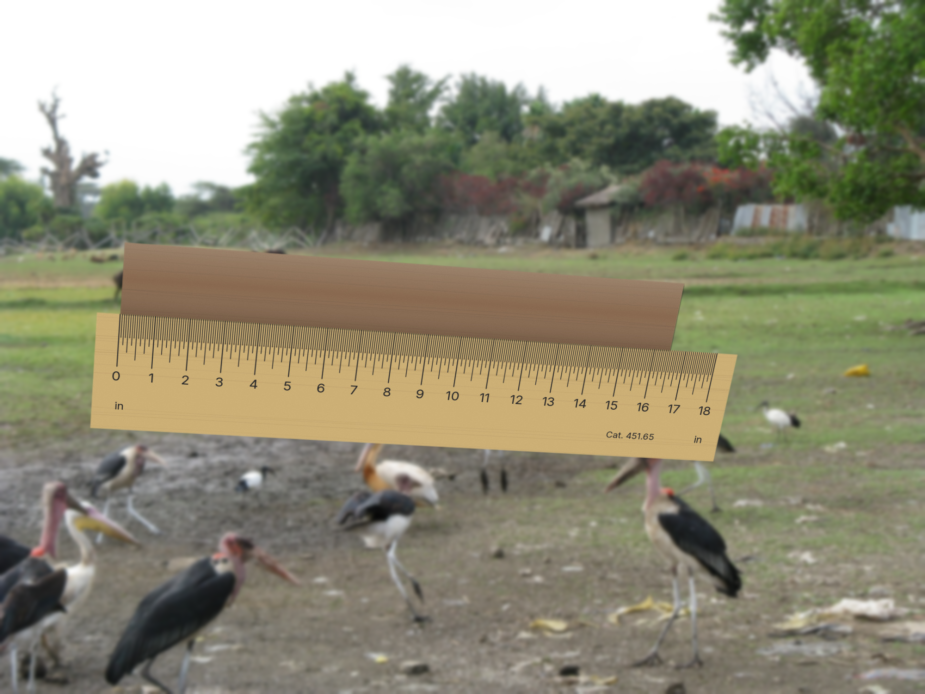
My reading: 16.5 in
